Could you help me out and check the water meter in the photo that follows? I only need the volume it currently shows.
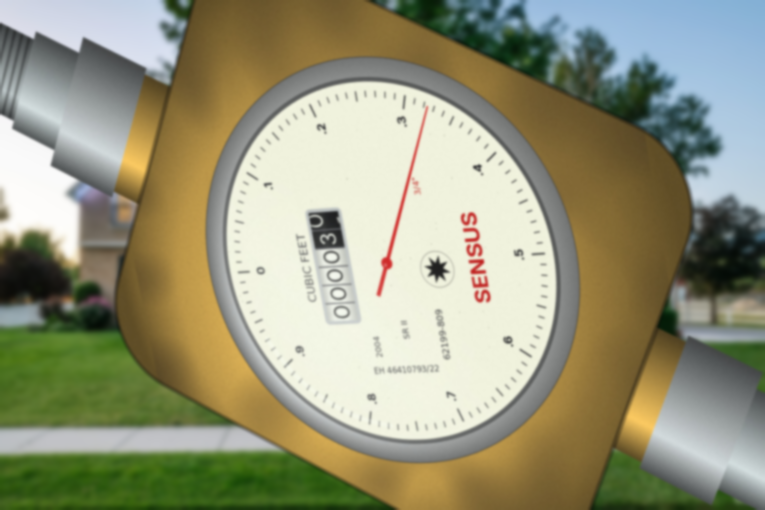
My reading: 30.32 ft³
